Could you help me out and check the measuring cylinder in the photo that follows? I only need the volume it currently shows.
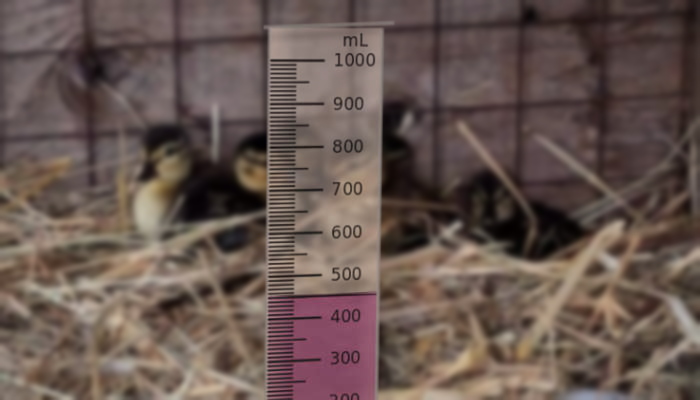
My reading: 450 mL
